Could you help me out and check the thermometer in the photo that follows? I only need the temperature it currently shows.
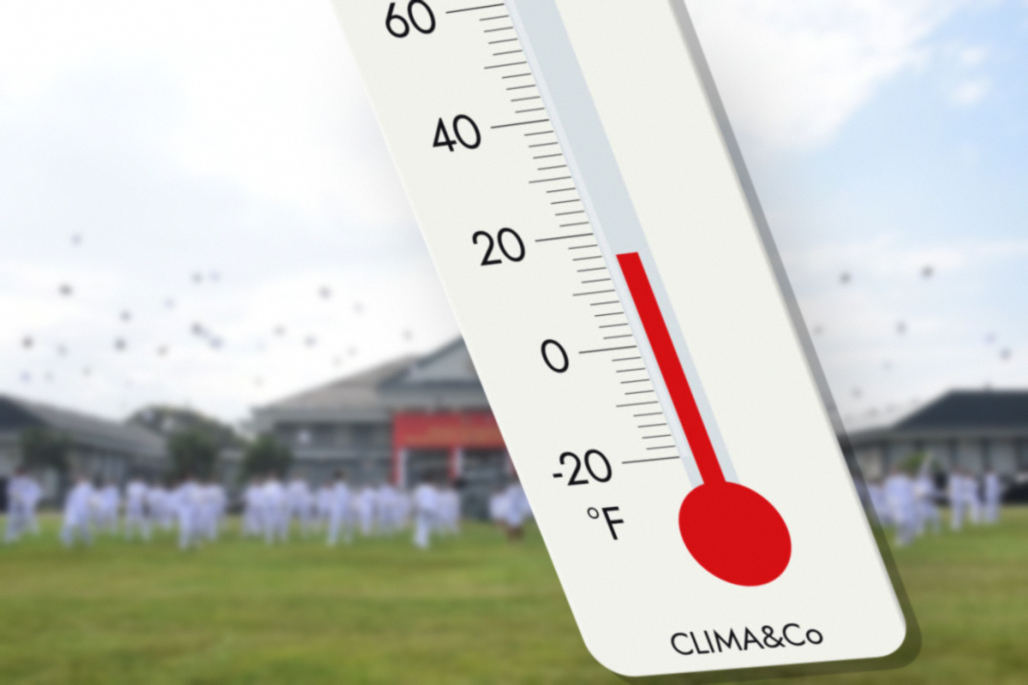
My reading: 16 °F
